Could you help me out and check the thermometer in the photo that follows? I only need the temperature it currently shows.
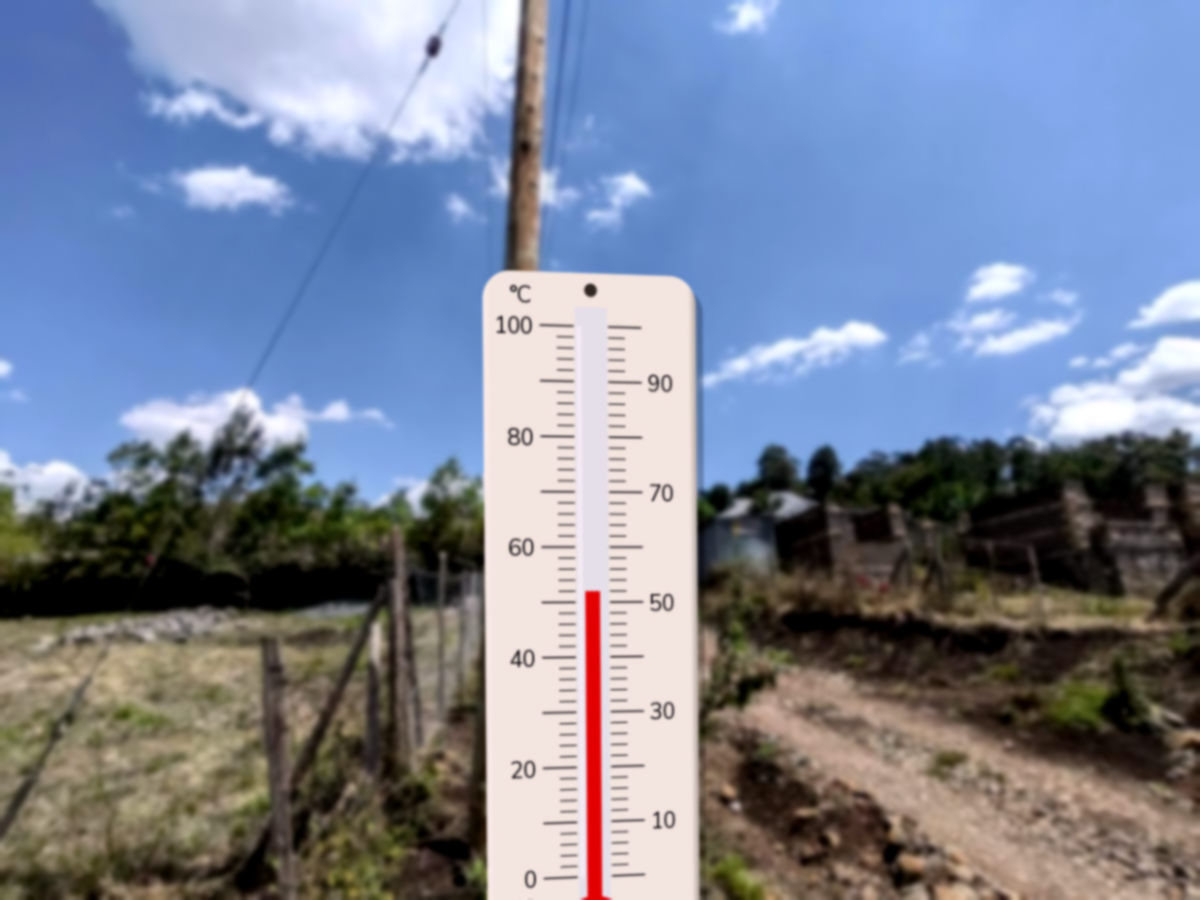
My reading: 52 °C
